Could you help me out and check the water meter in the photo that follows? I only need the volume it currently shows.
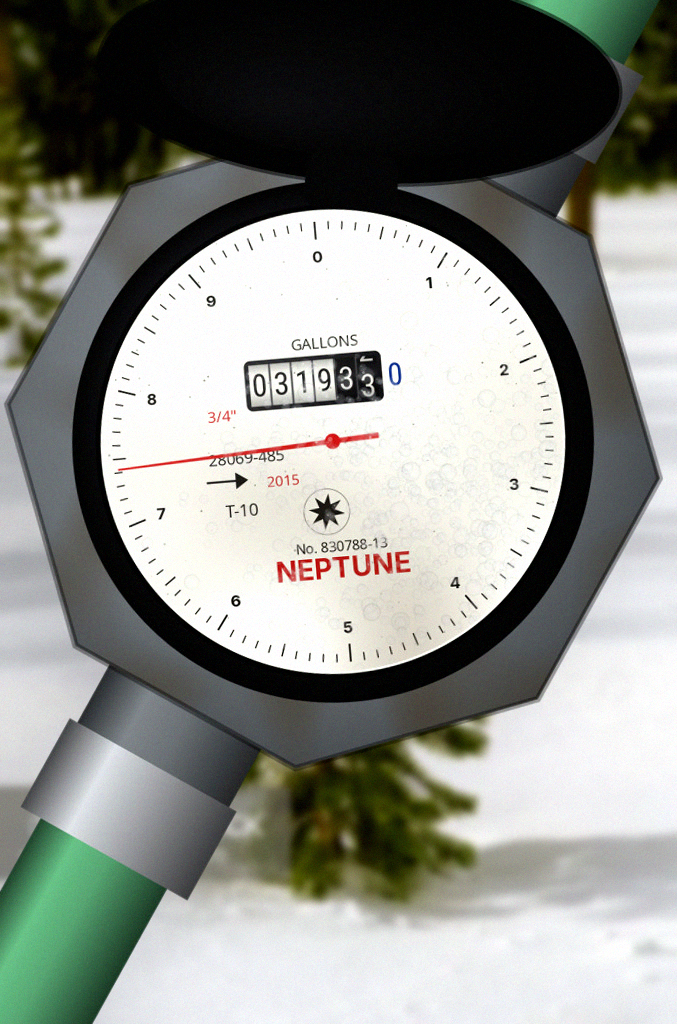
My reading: 319327.4 gal
